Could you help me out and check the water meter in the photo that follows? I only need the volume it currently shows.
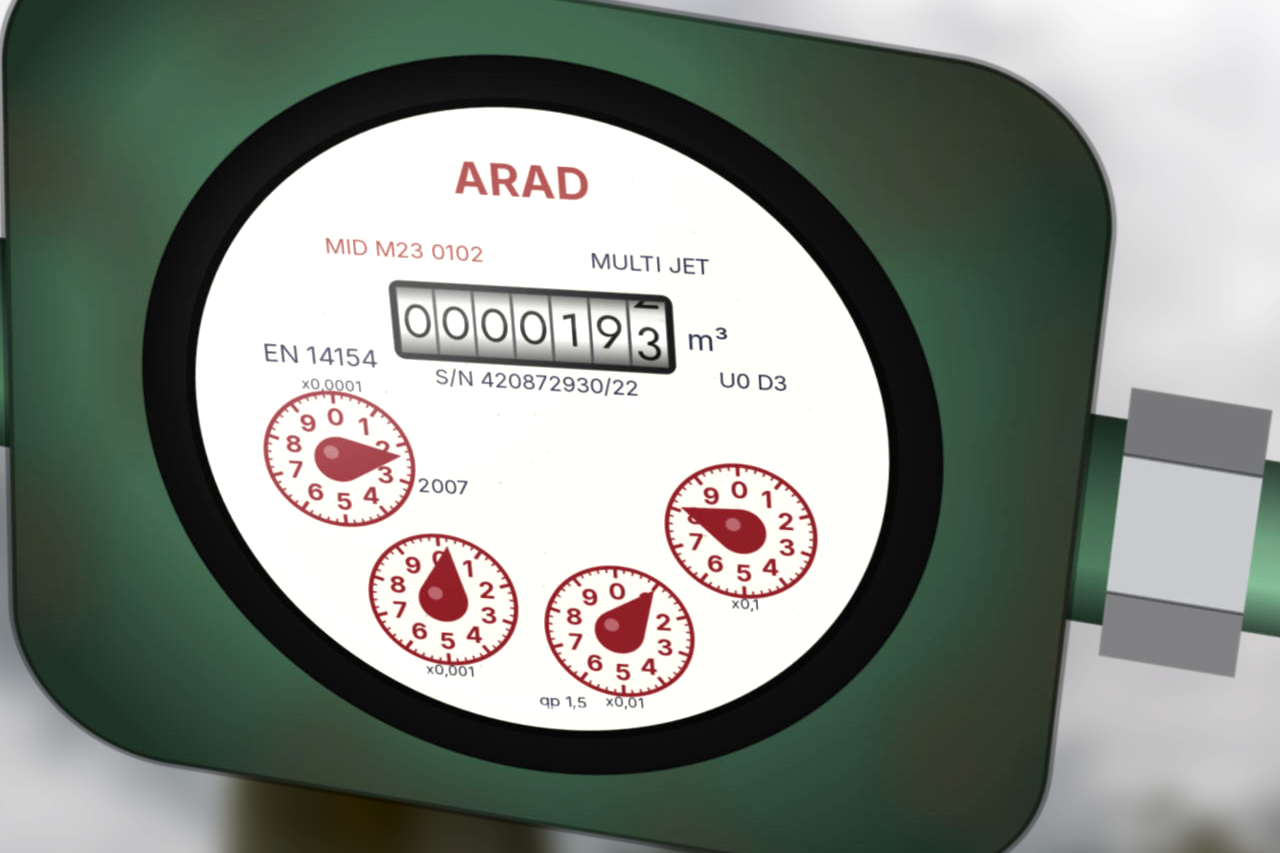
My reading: 192.8102 m³
